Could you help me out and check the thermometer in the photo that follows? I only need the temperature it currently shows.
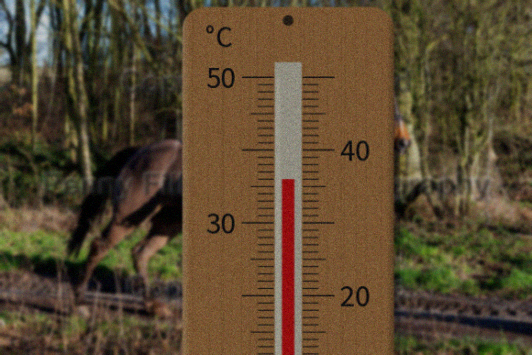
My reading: 36 °C
